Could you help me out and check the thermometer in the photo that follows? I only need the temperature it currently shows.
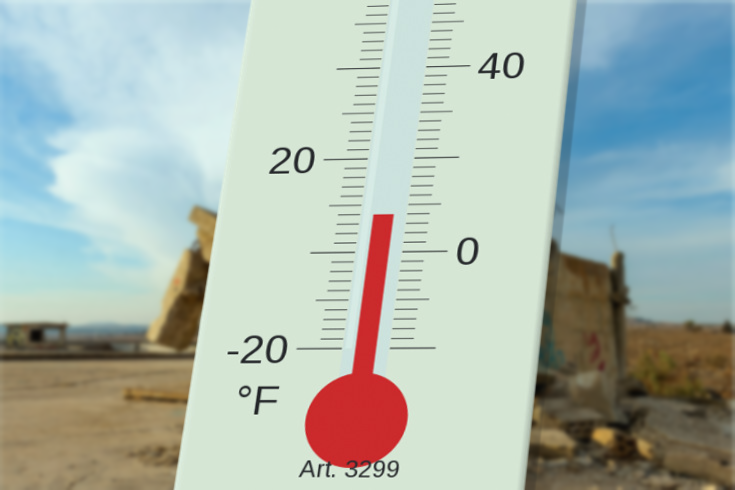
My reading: 8 °F
